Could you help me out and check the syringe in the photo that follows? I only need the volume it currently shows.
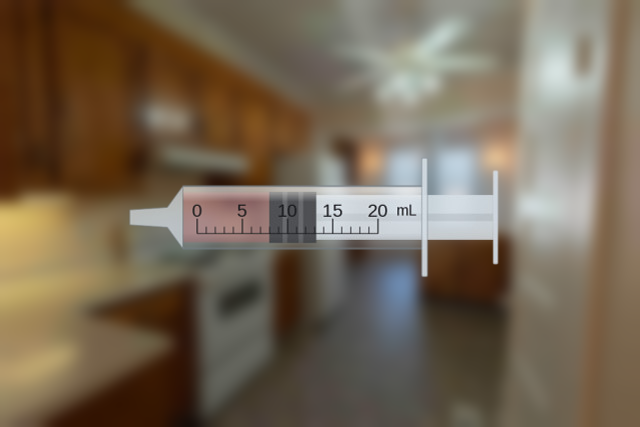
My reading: 8 mL
